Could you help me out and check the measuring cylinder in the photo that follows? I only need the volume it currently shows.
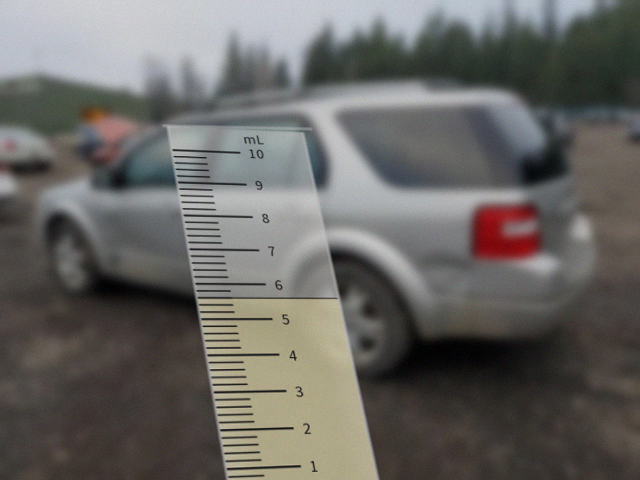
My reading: 5.6 mL
